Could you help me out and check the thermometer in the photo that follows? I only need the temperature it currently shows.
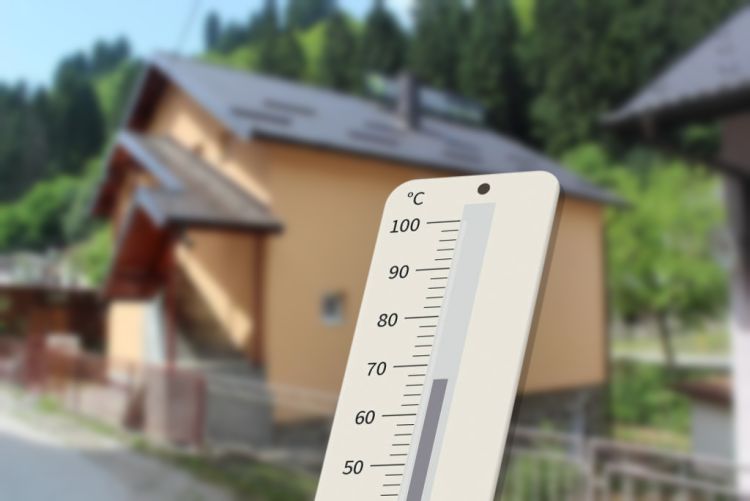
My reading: 67 °C
